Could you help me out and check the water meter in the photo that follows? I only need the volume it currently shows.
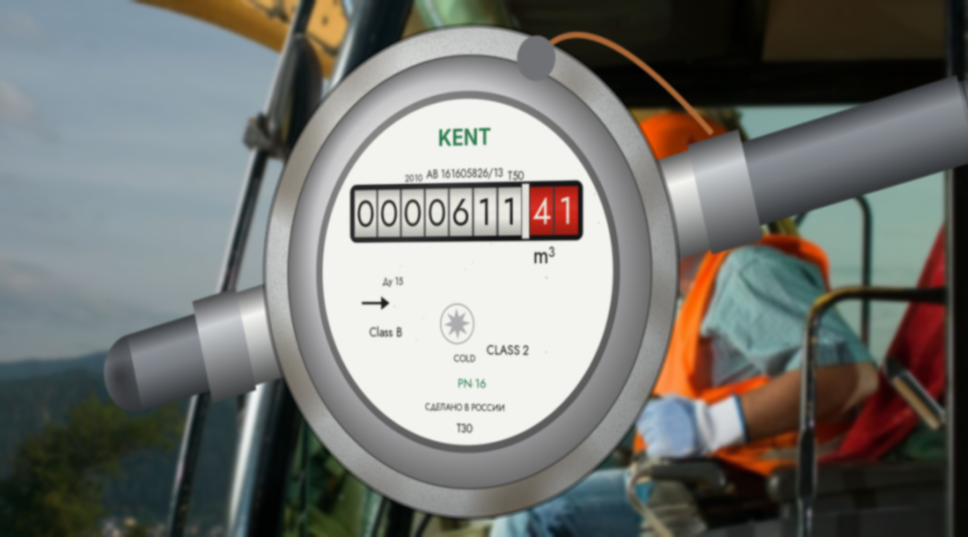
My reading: 611.41 m³
